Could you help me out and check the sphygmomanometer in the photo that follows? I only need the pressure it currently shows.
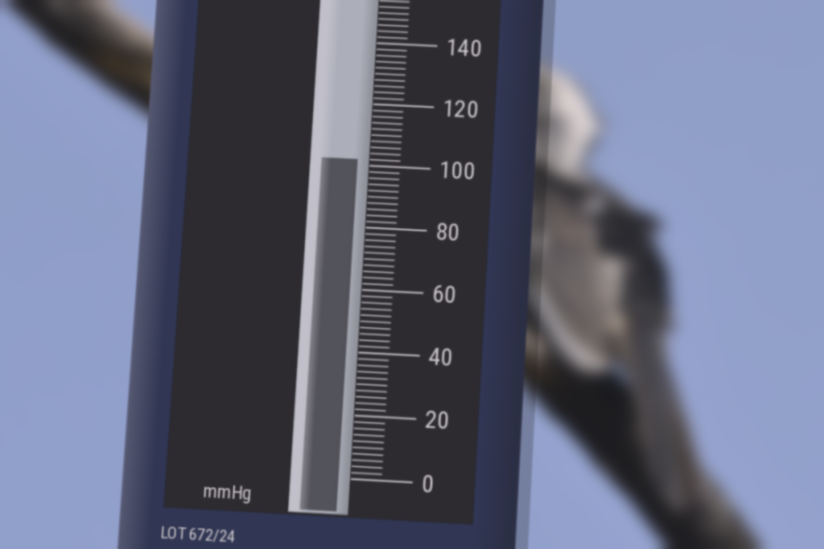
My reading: 102 mmHg
